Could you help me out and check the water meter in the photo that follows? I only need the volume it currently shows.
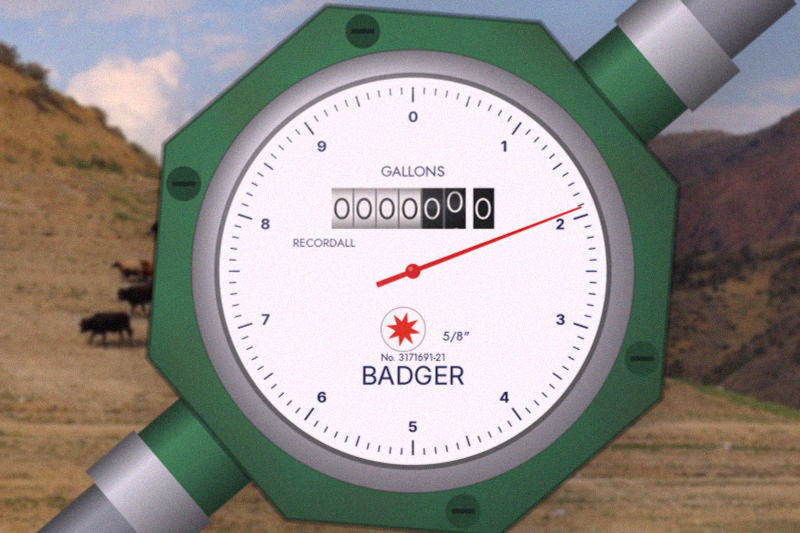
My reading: 1.9 gal
